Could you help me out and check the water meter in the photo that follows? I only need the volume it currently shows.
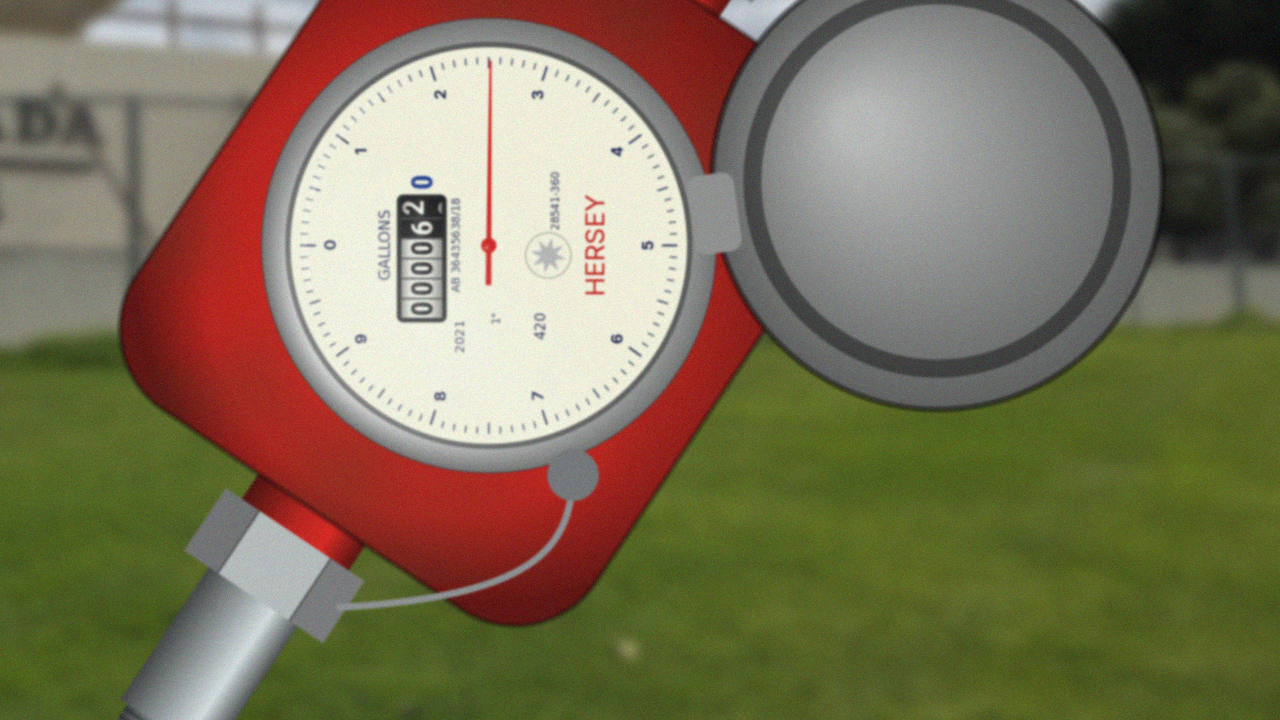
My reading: 622.5 gal
